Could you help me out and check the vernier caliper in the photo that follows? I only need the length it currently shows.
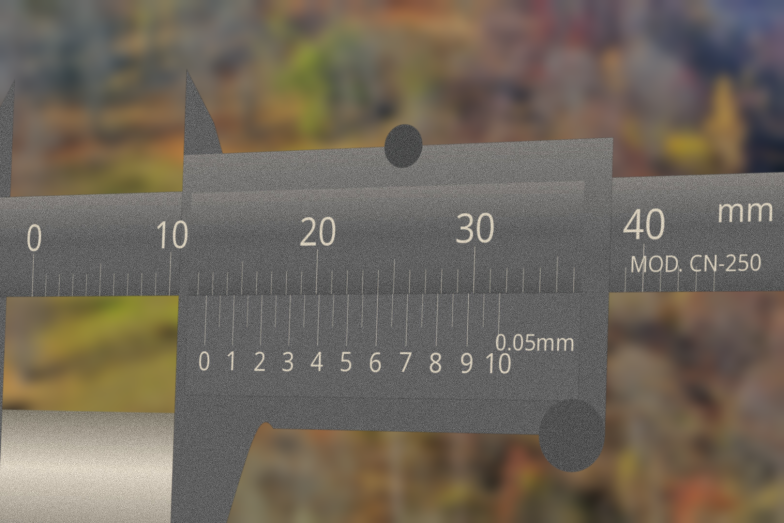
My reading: 12.6 mm
